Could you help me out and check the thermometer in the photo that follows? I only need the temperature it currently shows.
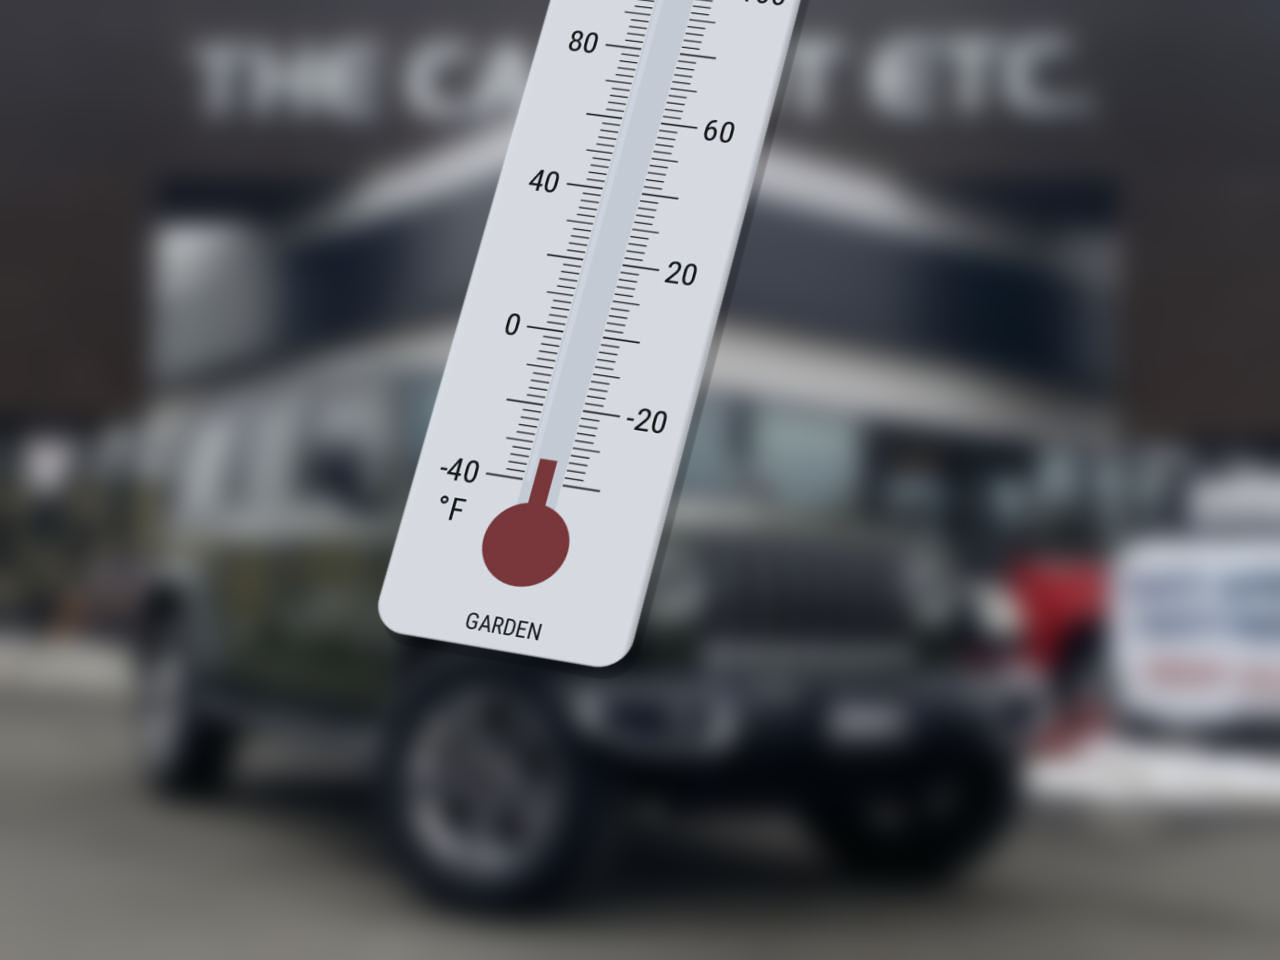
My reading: -34 °F
